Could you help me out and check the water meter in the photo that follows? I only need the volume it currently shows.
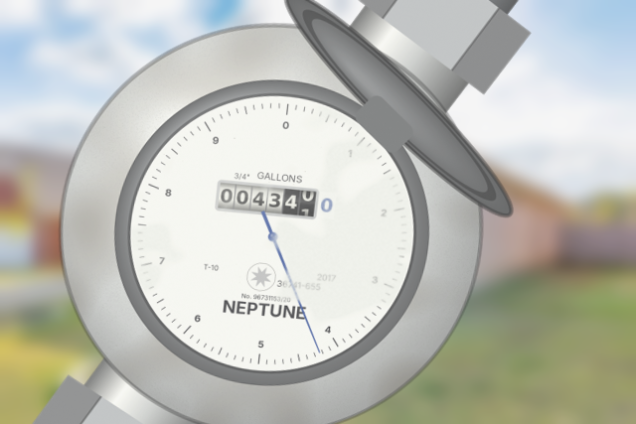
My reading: 43404.2 gal
